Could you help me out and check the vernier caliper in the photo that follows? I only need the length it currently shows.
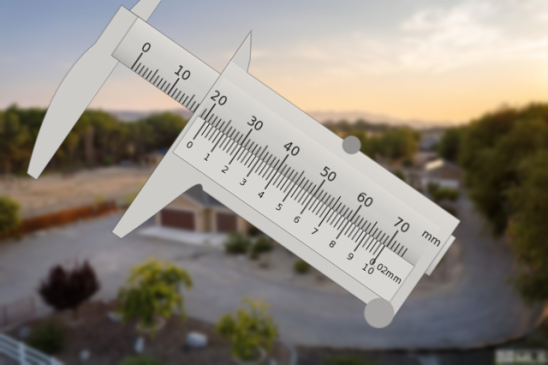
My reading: 20.5 mm
